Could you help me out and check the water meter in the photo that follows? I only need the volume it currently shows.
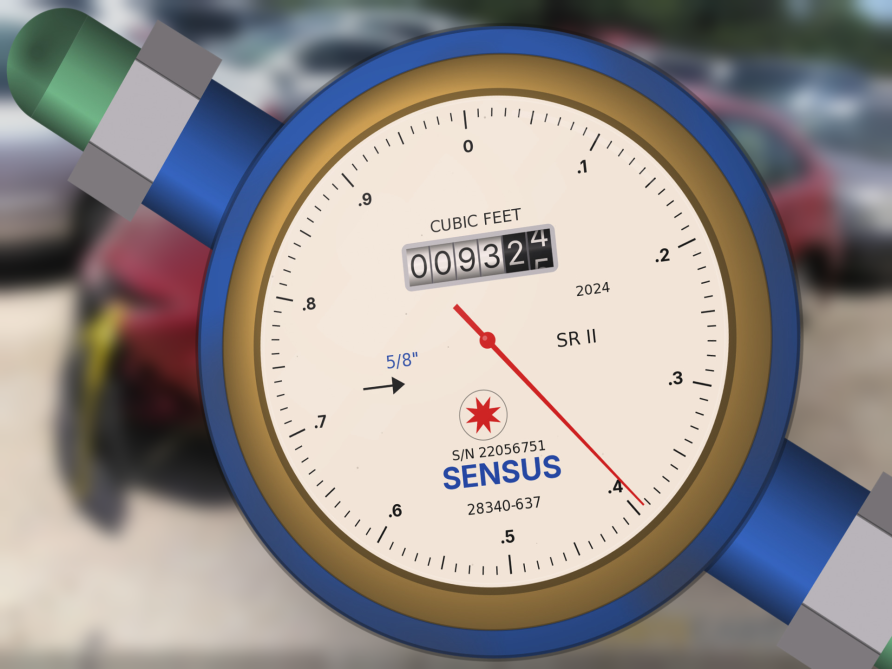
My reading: 9324.39 ft³
